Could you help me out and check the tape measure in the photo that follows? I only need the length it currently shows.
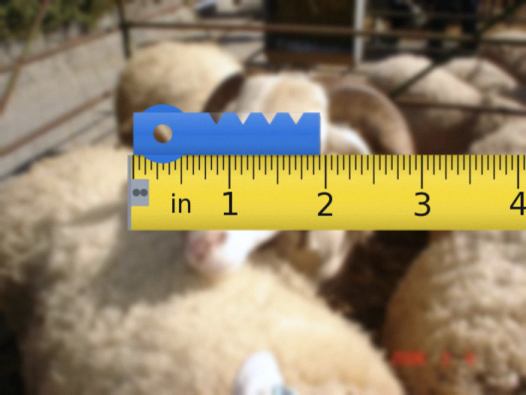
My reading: 1.9375 in
